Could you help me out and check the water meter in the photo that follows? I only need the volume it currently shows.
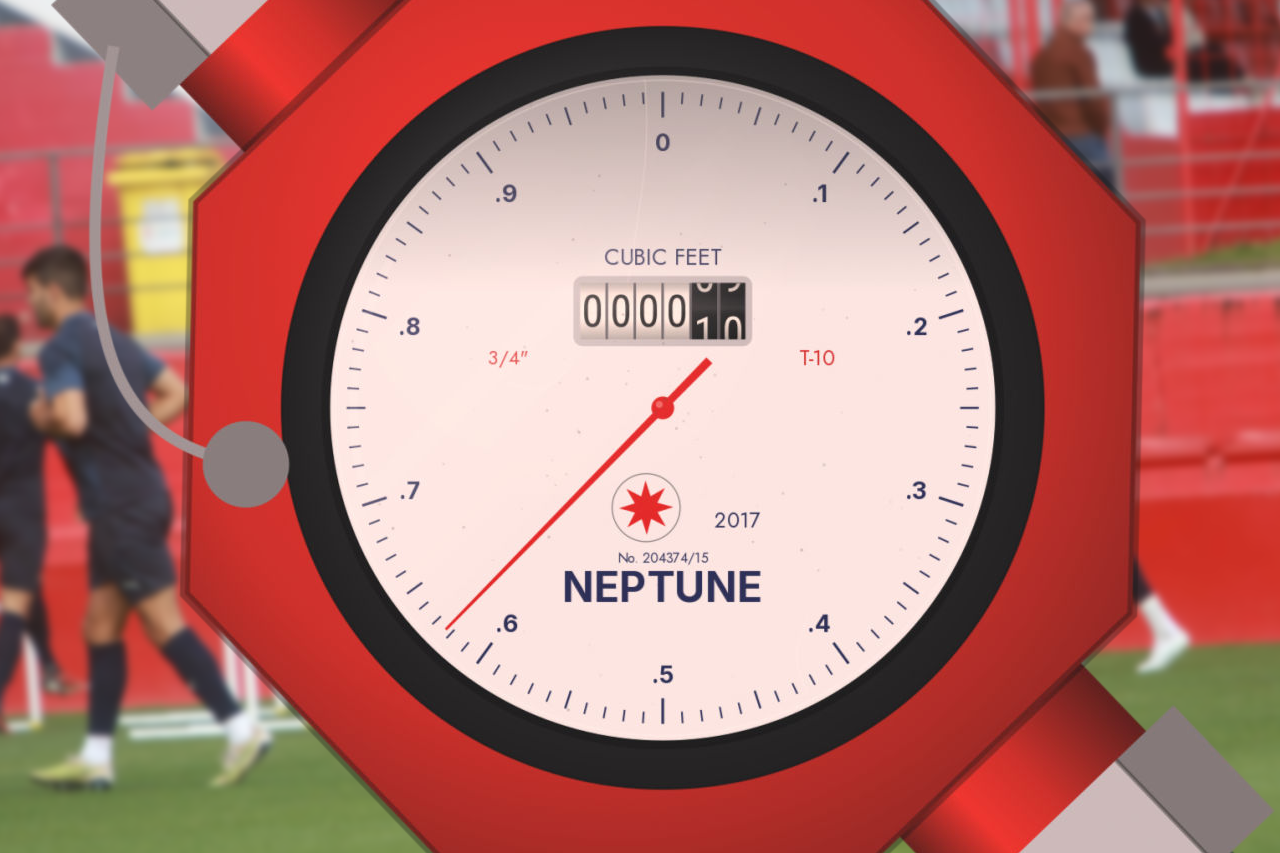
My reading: 9.62 ft³
